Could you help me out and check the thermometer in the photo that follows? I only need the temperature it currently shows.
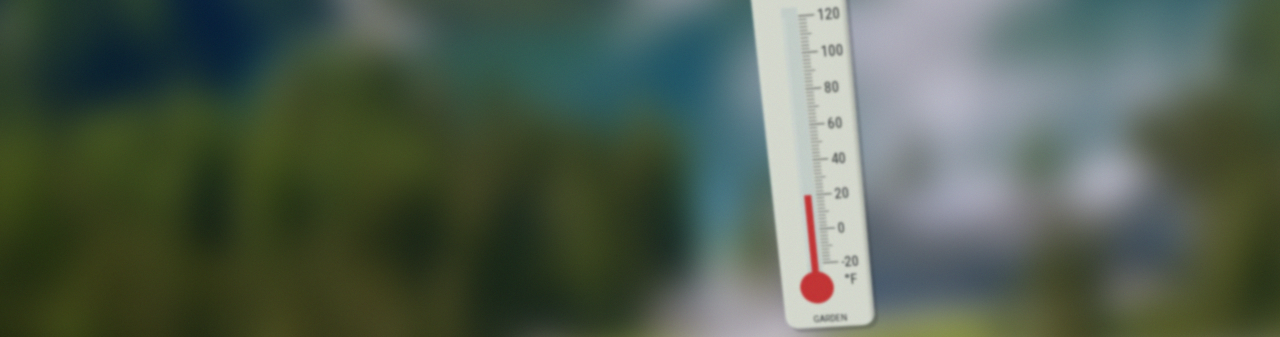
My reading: 20 °F
